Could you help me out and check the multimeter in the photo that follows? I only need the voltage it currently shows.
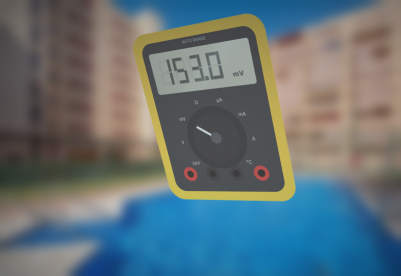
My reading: 153.0 mV
